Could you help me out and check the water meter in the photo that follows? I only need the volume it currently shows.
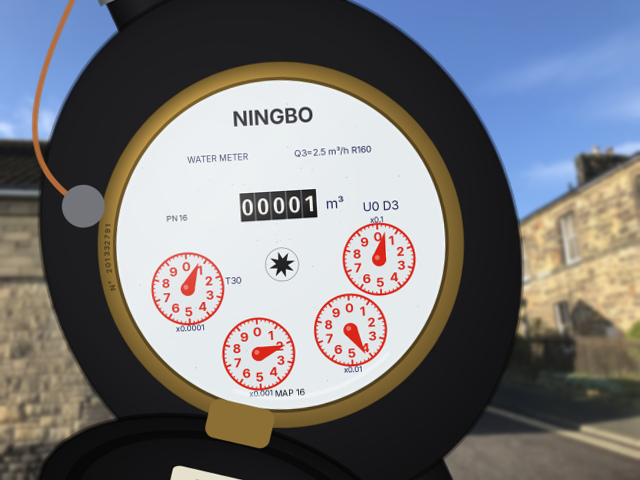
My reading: 1.0420 m³
